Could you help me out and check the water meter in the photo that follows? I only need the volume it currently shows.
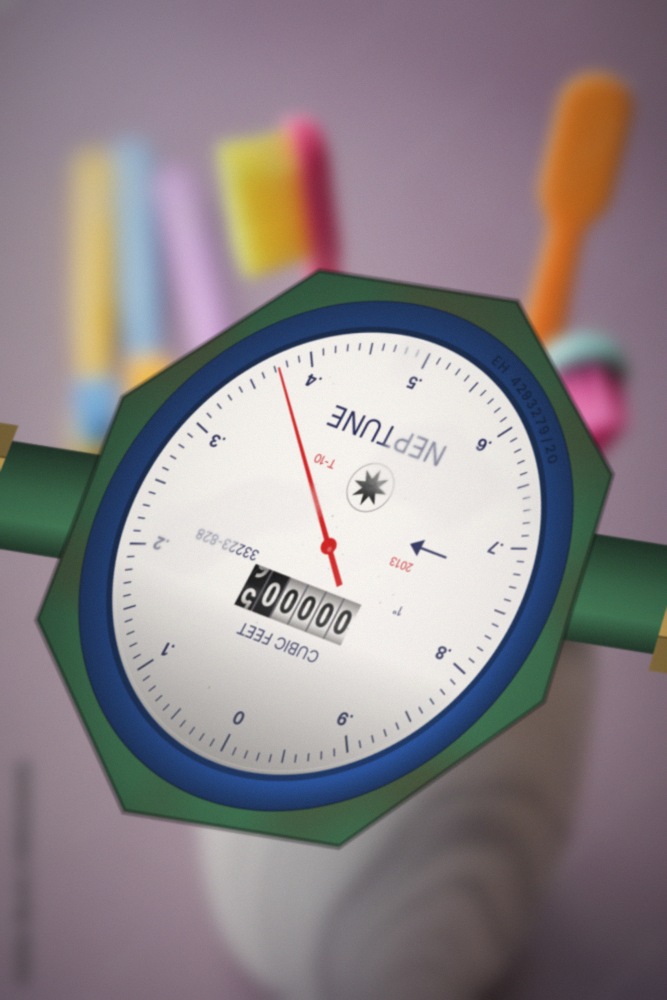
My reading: 5.37 ft³
